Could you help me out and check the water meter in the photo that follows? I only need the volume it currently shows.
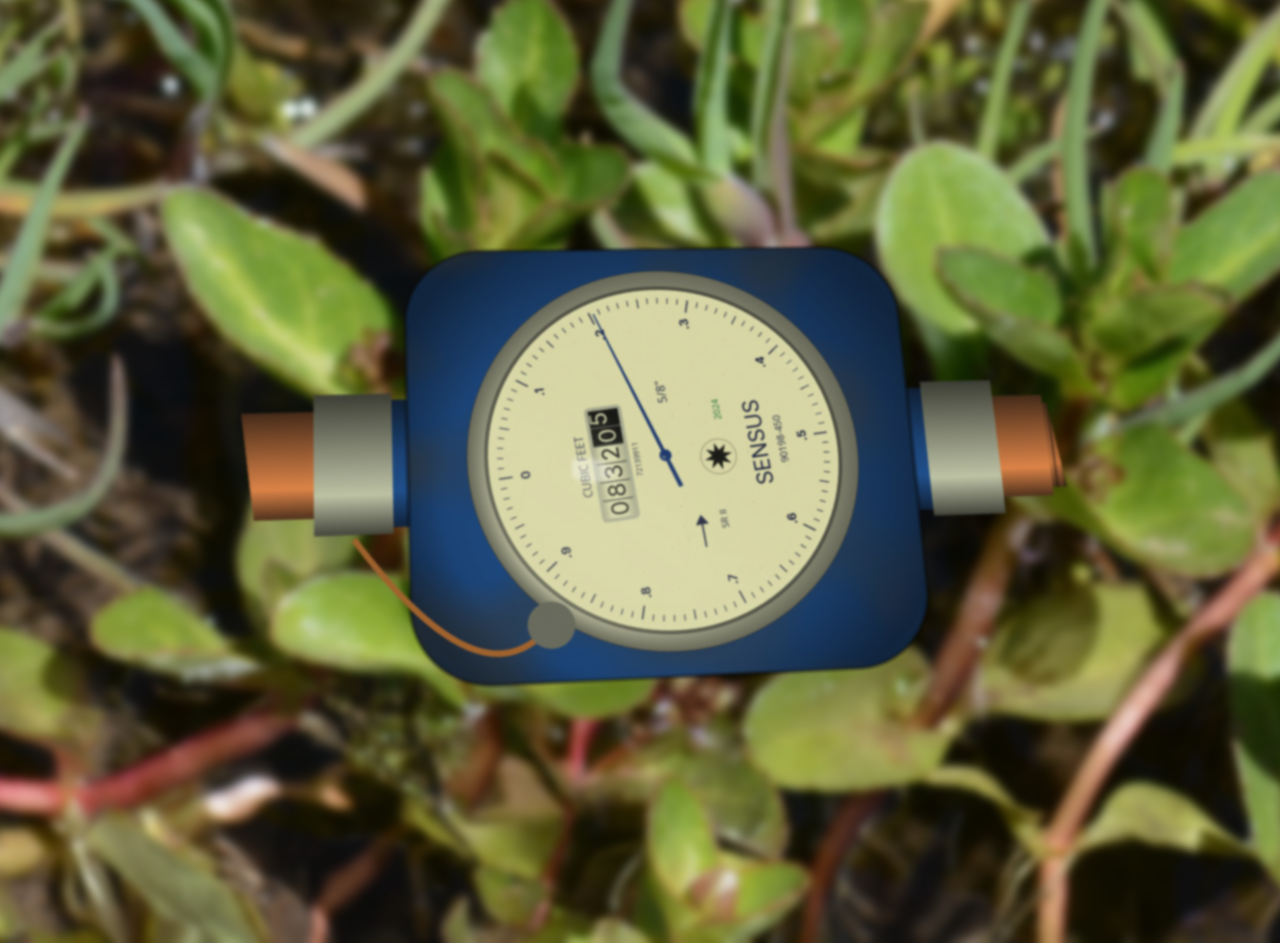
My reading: 83205.20 ft³
